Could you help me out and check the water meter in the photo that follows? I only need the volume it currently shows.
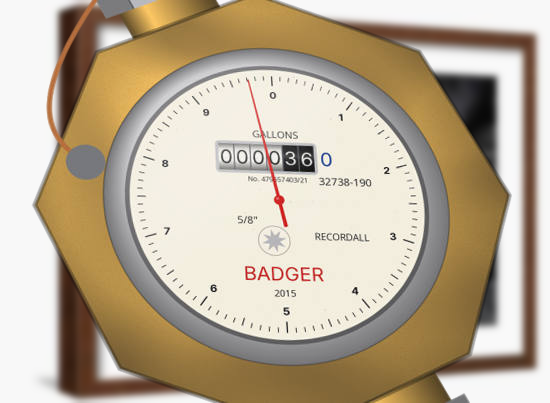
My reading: 359.7 gal
